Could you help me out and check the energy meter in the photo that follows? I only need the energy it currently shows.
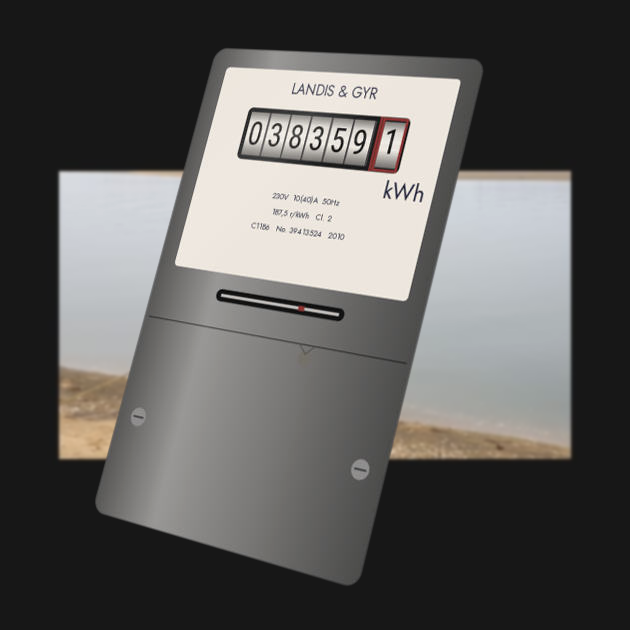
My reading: 38359.1 kWh
